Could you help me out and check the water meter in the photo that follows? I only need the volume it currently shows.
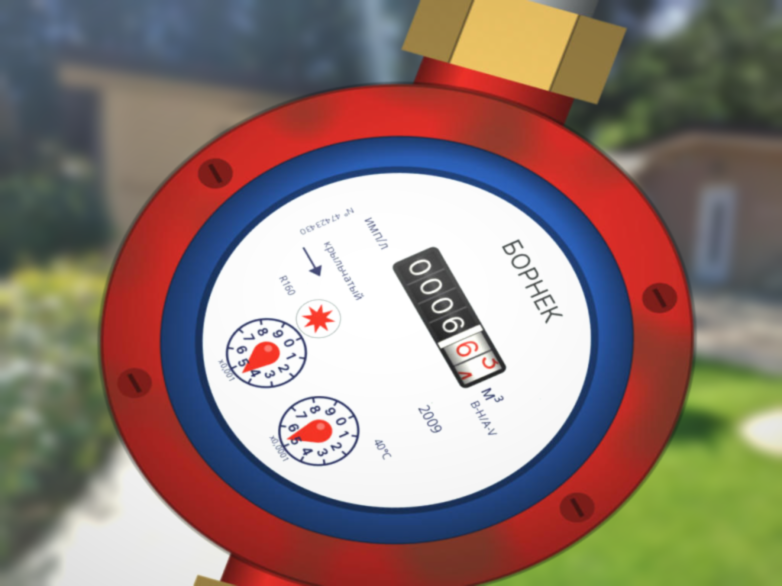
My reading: 6.6345 m³
